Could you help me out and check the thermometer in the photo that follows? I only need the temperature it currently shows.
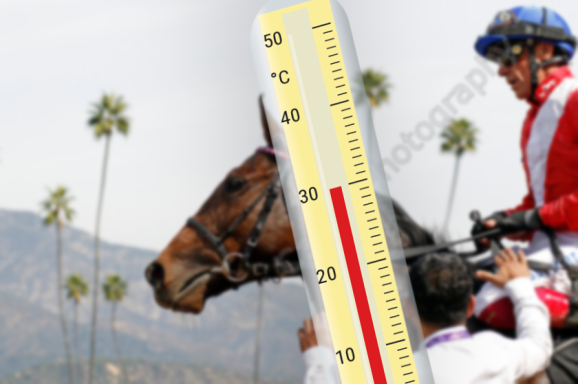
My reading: 30 °C
